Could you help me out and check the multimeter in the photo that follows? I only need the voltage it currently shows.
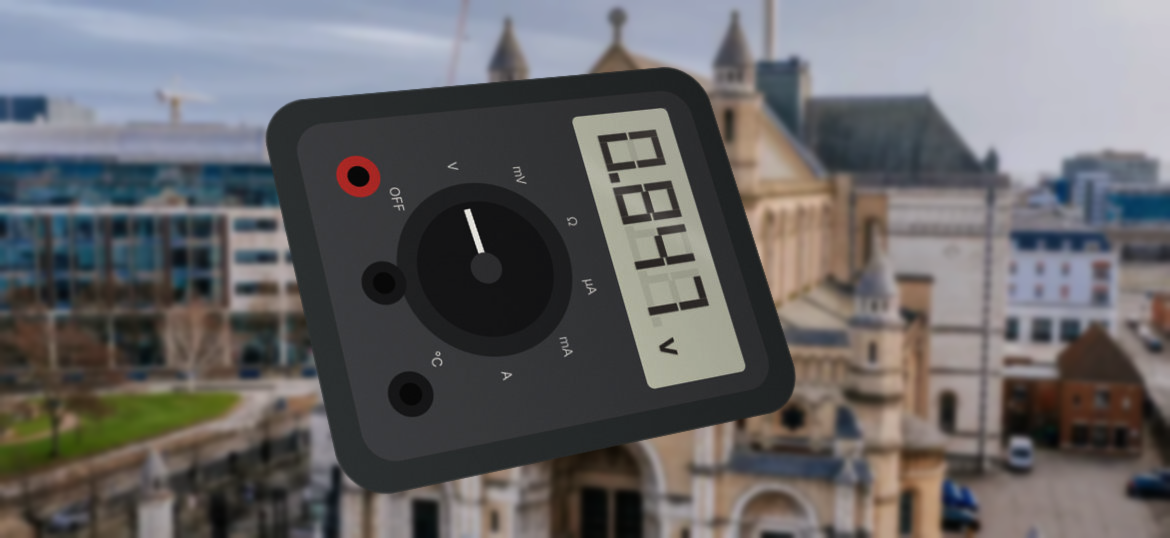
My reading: 0.847 V
